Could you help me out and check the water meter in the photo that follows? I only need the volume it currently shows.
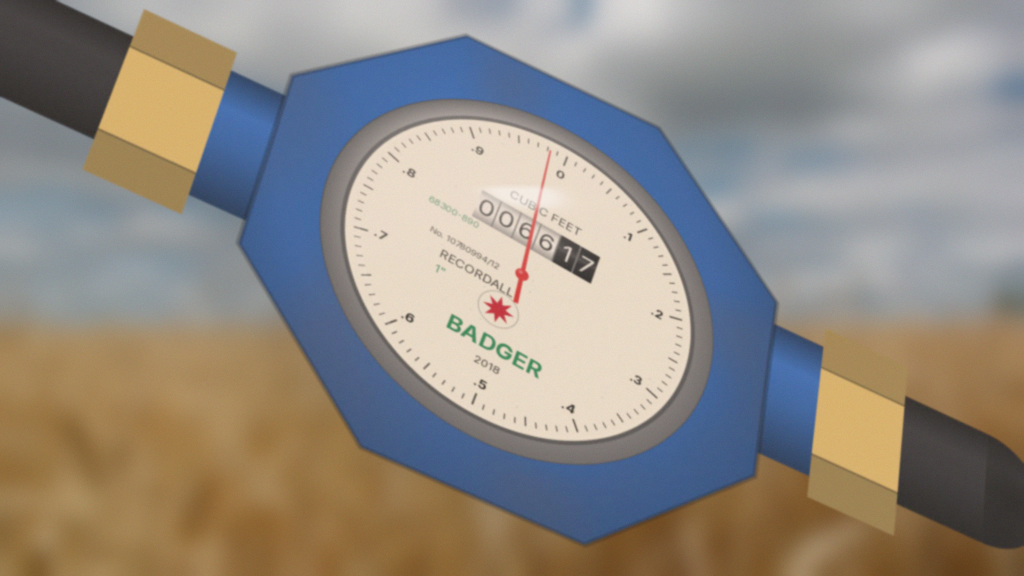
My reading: 6616.98 ft³
